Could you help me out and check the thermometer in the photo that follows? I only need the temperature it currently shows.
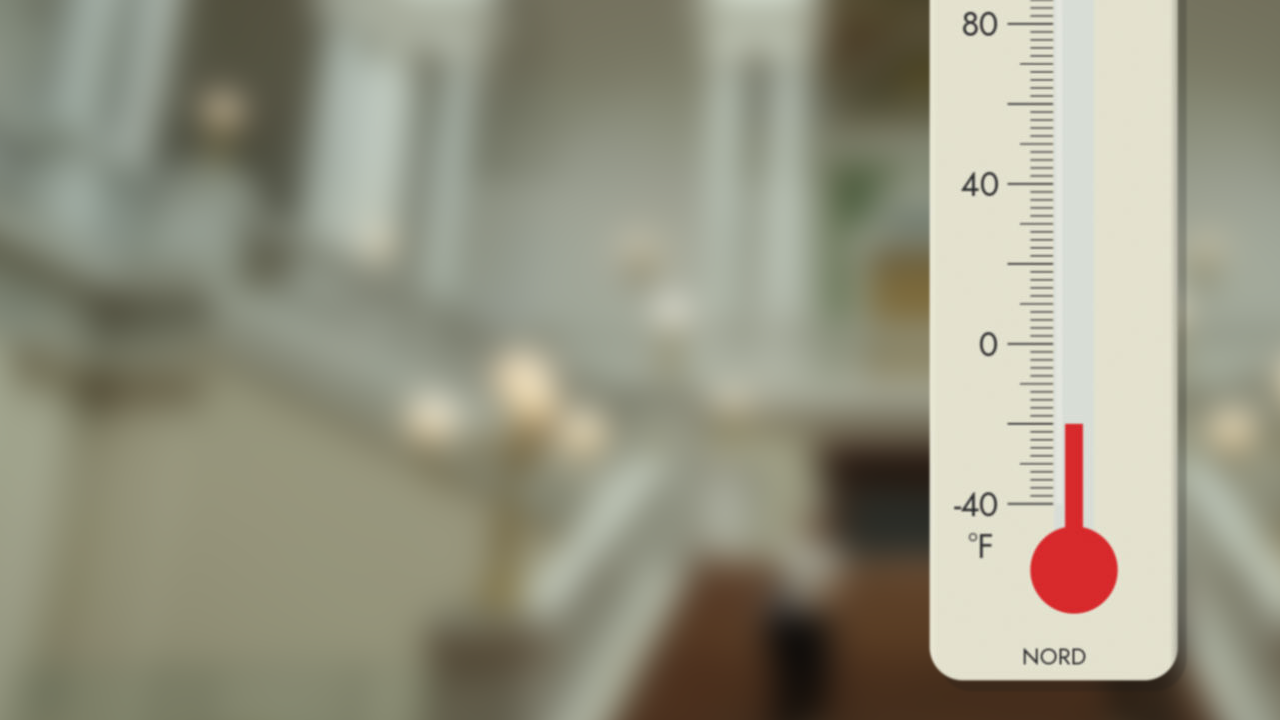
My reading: -20 °F
